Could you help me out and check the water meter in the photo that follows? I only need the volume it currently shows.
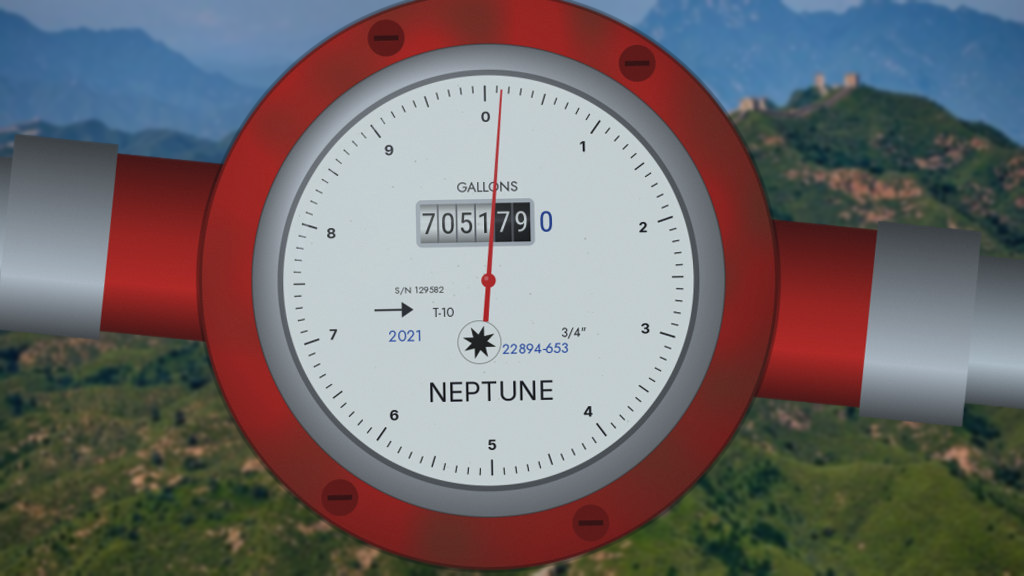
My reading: 7051790.1 gal
